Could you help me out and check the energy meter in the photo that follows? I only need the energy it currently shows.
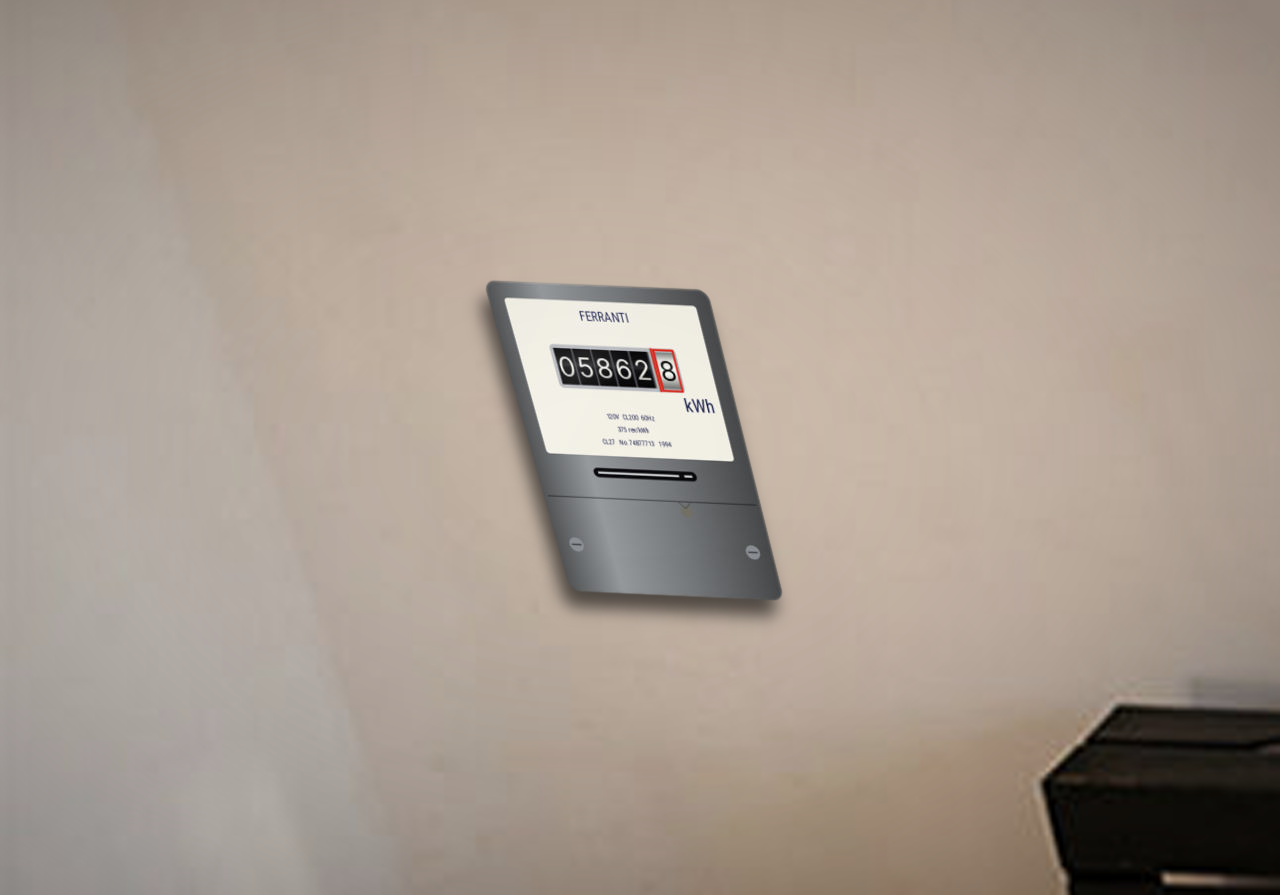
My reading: 5862.8 kWh
